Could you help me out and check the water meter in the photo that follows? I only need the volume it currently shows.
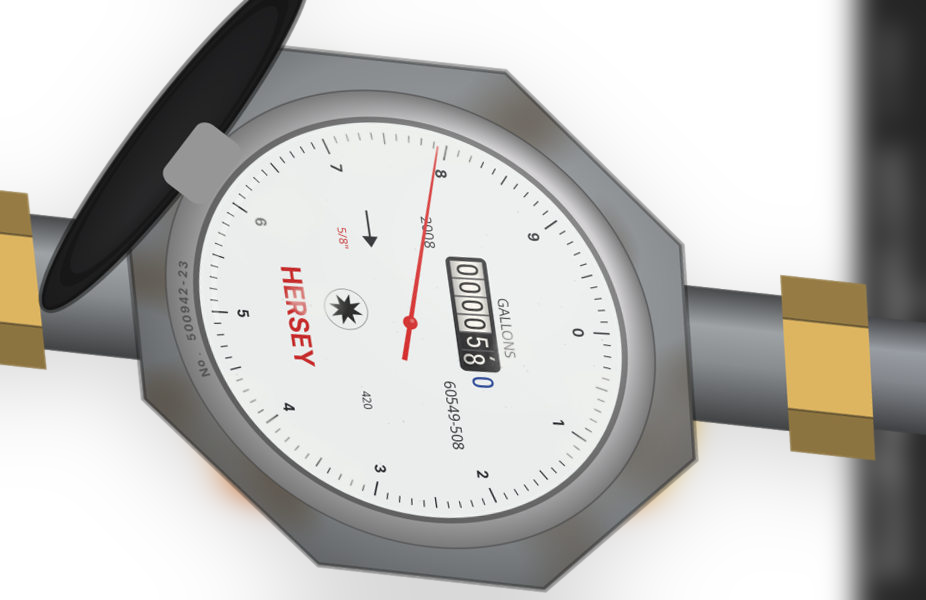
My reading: 577.9 gal
